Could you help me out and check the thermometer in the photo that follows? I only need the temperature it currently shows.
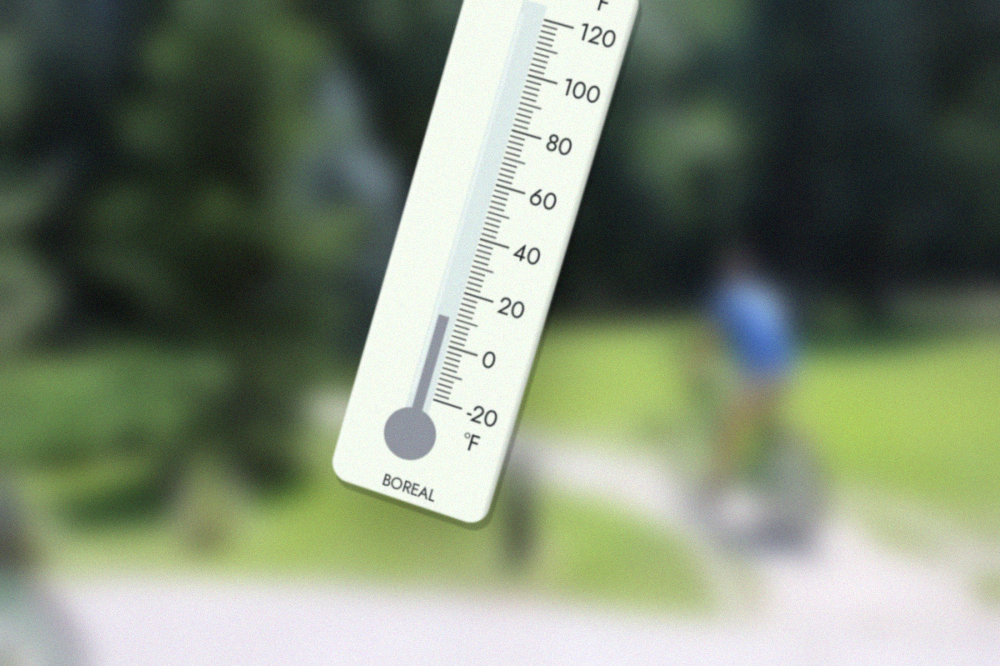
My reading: 10 °F
